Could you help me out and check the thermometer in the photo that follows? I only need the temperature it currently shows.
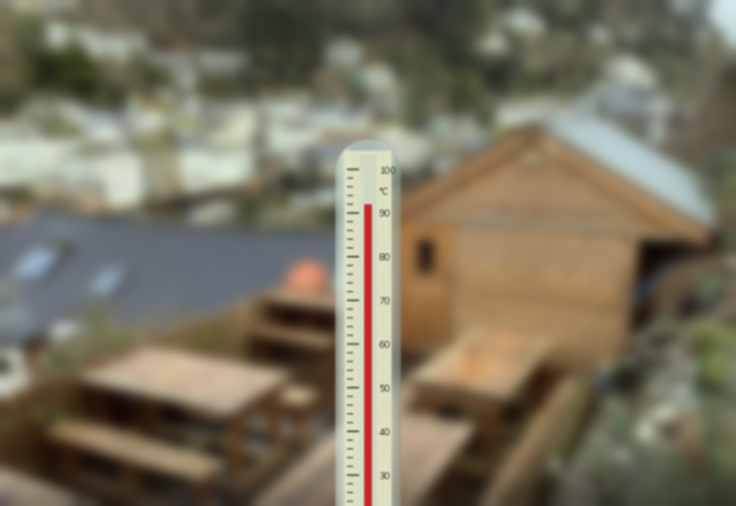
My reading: 92 °C
